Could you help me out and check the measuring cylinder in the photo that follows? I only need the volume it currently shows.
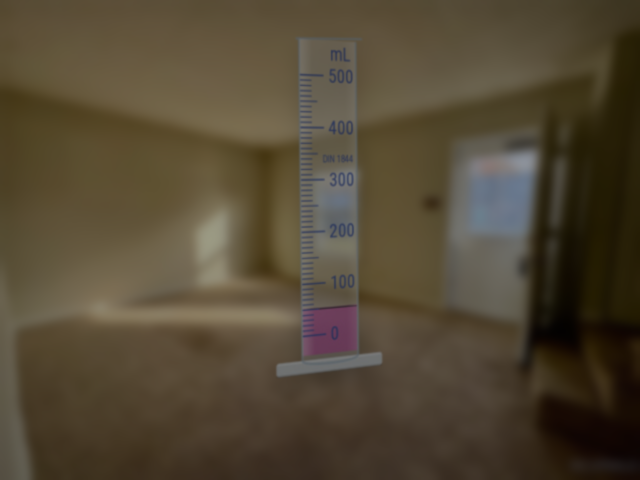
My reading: 50 mL
